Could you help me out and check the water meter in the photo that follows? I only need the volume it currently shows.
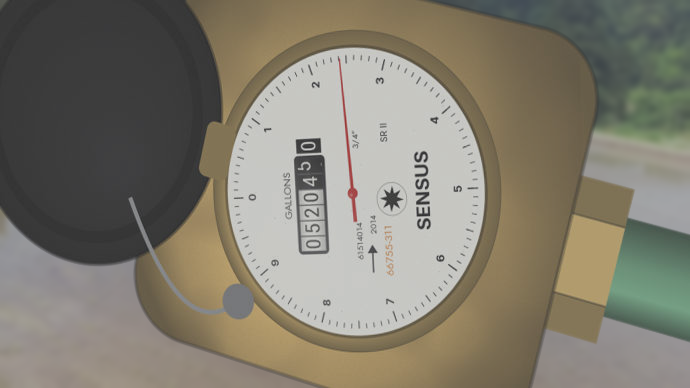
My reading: 520452.4 gal
